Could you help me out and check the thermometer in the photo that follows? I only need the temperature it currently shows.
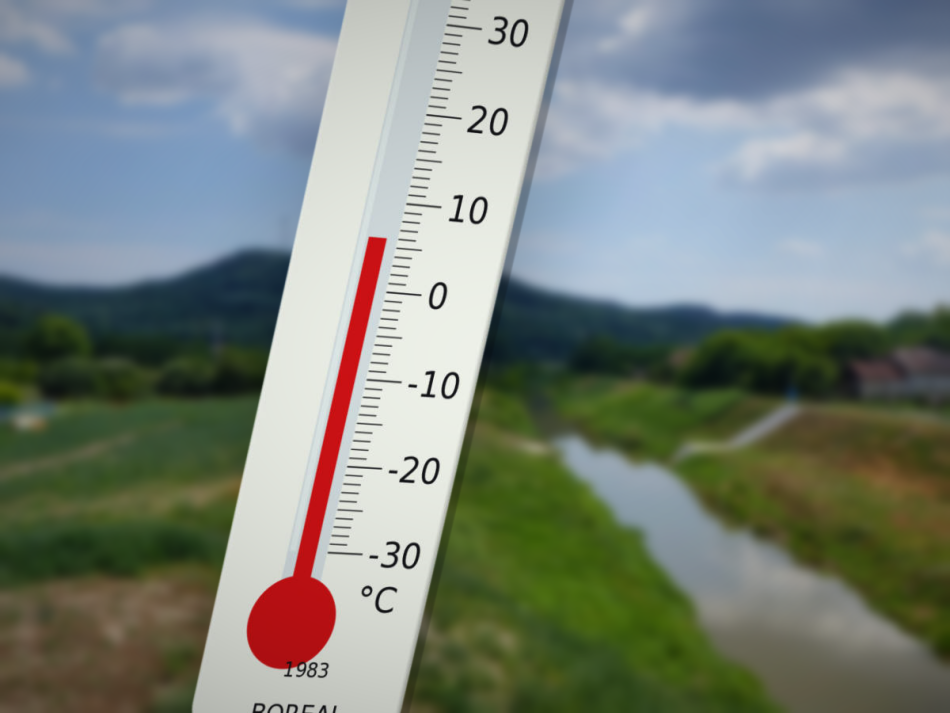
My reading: 6 °C
